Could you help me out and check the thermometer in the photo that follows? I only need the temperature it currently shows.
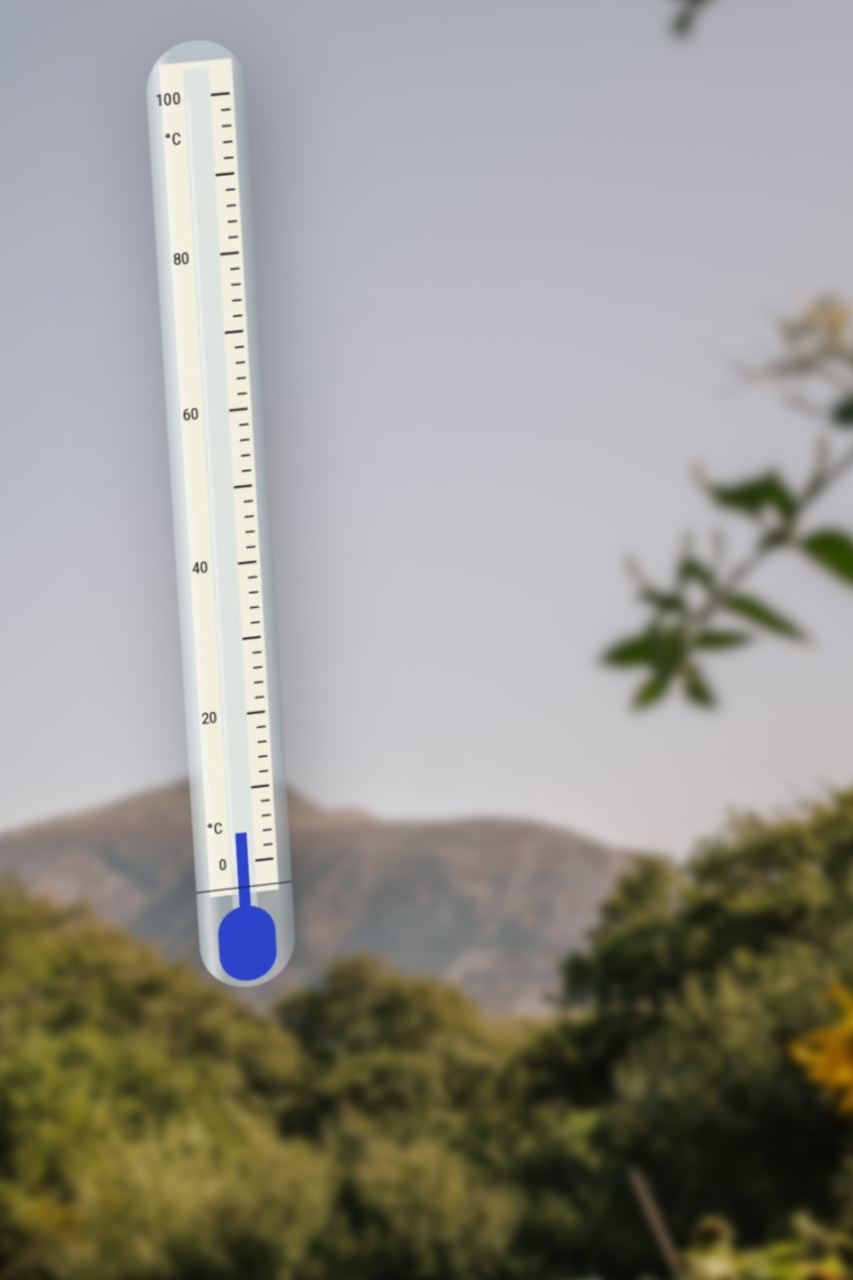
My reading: 4 °C
